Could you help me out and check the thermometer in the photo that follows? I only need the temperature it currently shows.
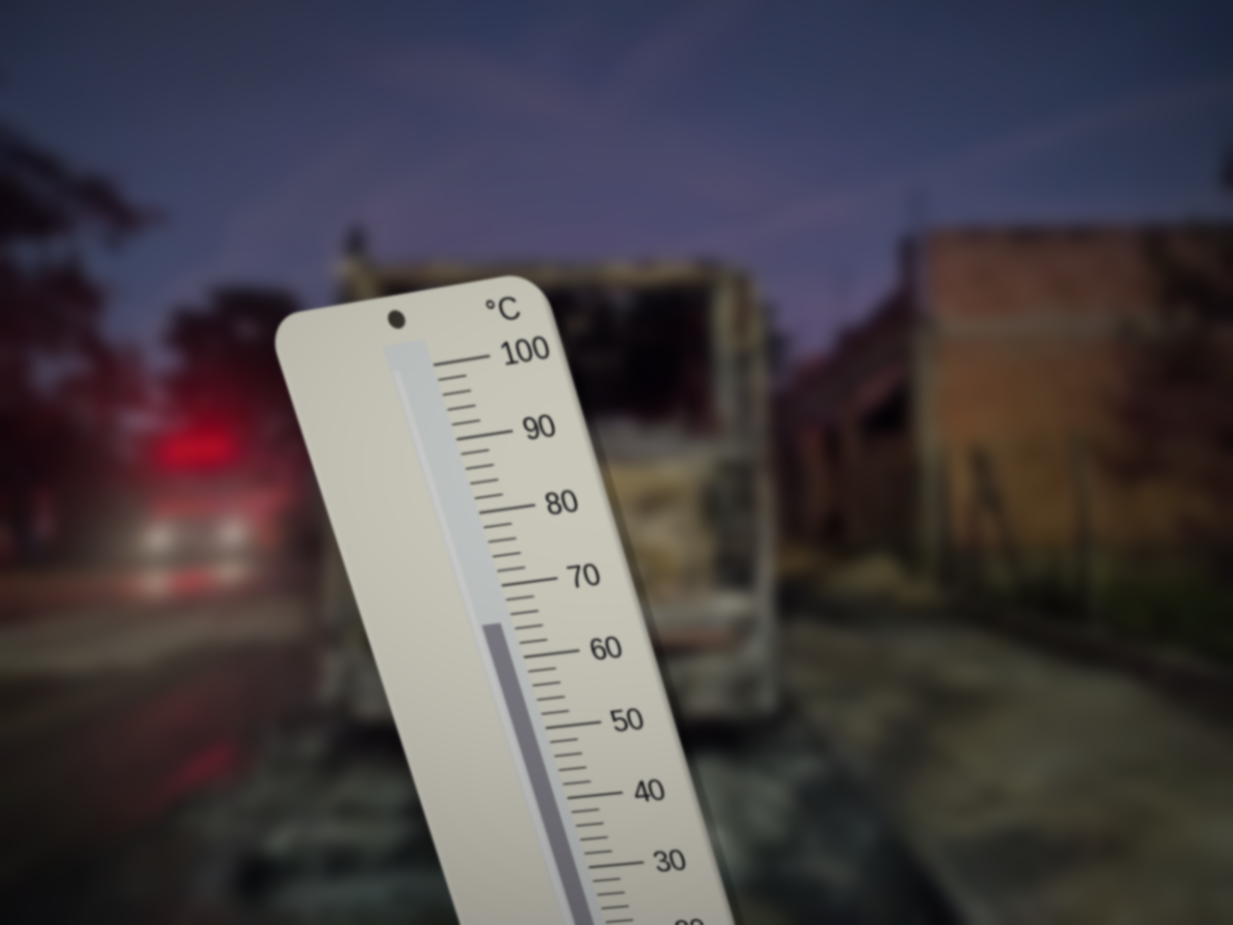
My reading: 65 °C
